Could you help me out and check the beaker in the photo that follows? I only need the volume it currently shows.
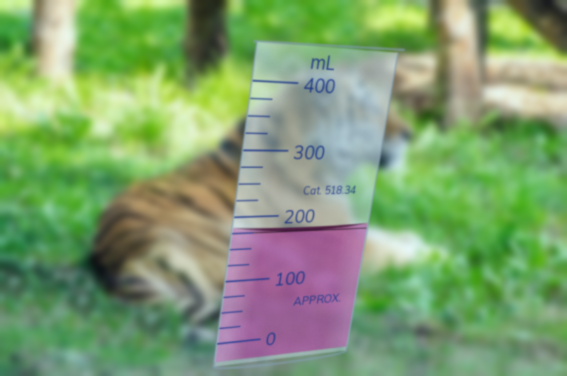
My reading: 175 mL
